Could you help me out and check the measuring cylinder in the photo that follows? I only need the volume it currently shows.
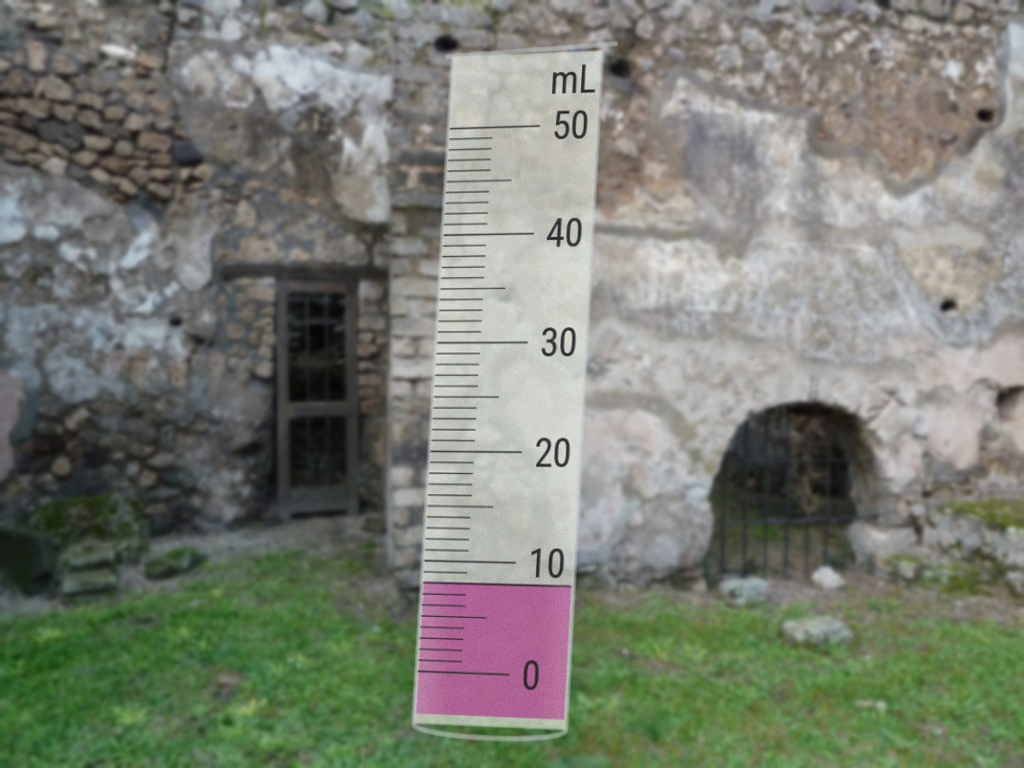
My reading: 8 mL
